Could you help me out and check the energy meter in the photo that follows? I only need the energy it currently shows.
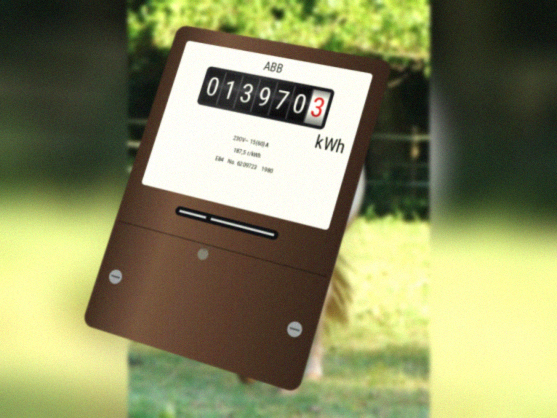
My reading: 13970.3 kWh
